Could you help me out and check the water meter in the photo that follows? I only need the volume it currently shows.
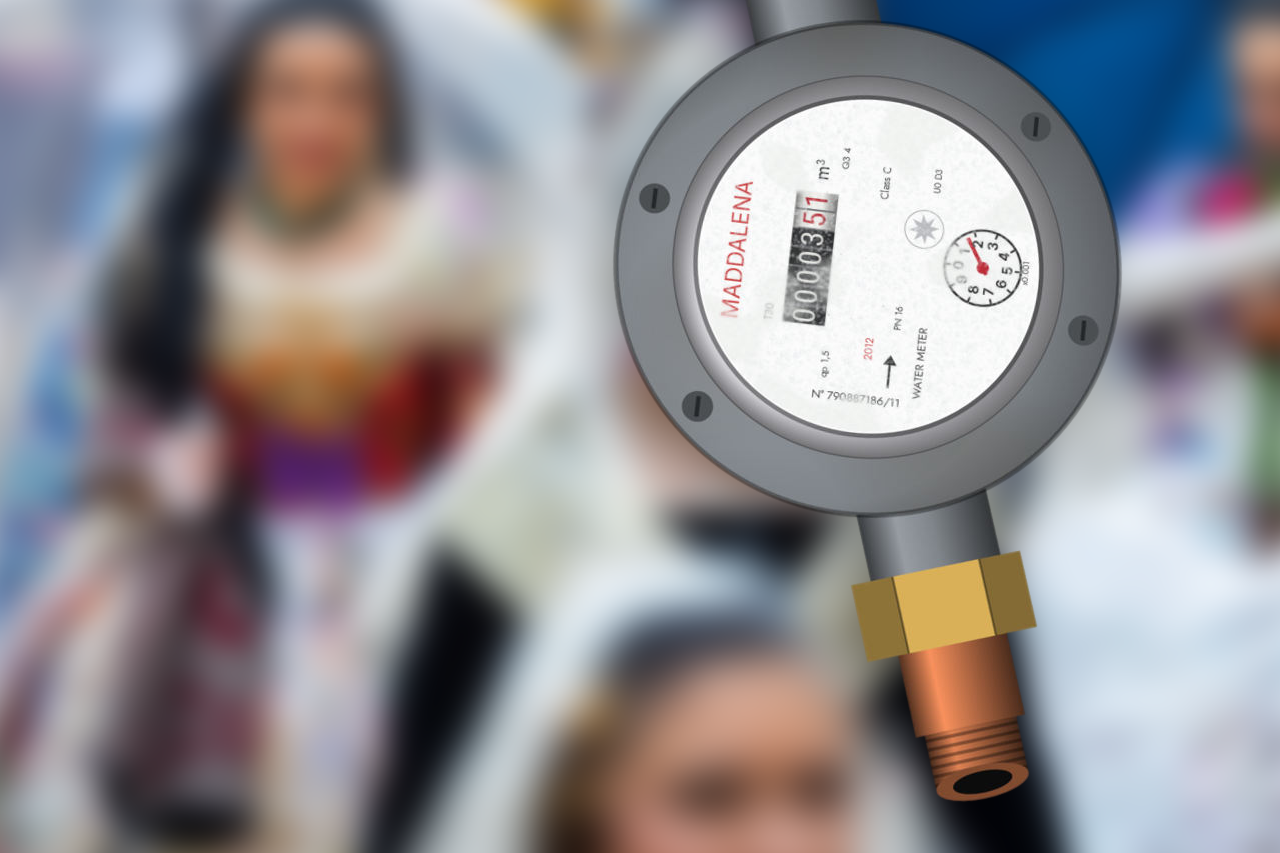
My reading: 3.511 m³
